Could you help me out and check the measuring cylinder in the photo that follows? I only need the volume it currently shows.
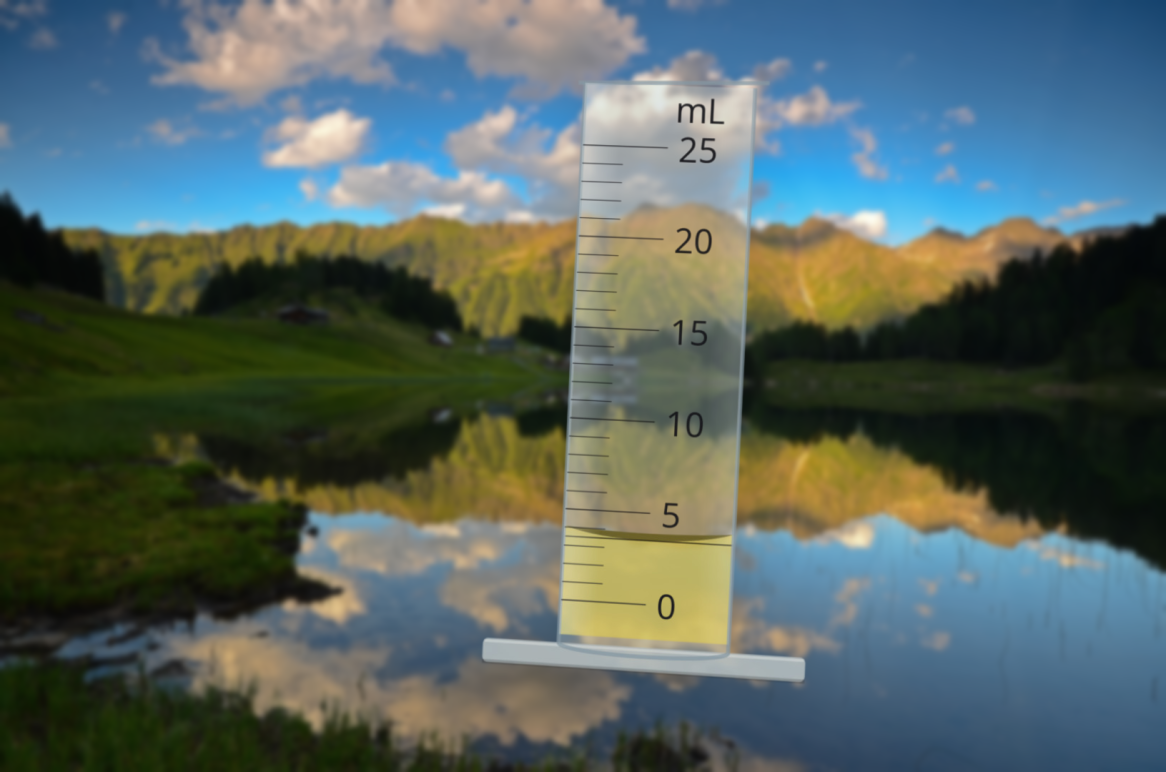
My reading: 3.5 mL
